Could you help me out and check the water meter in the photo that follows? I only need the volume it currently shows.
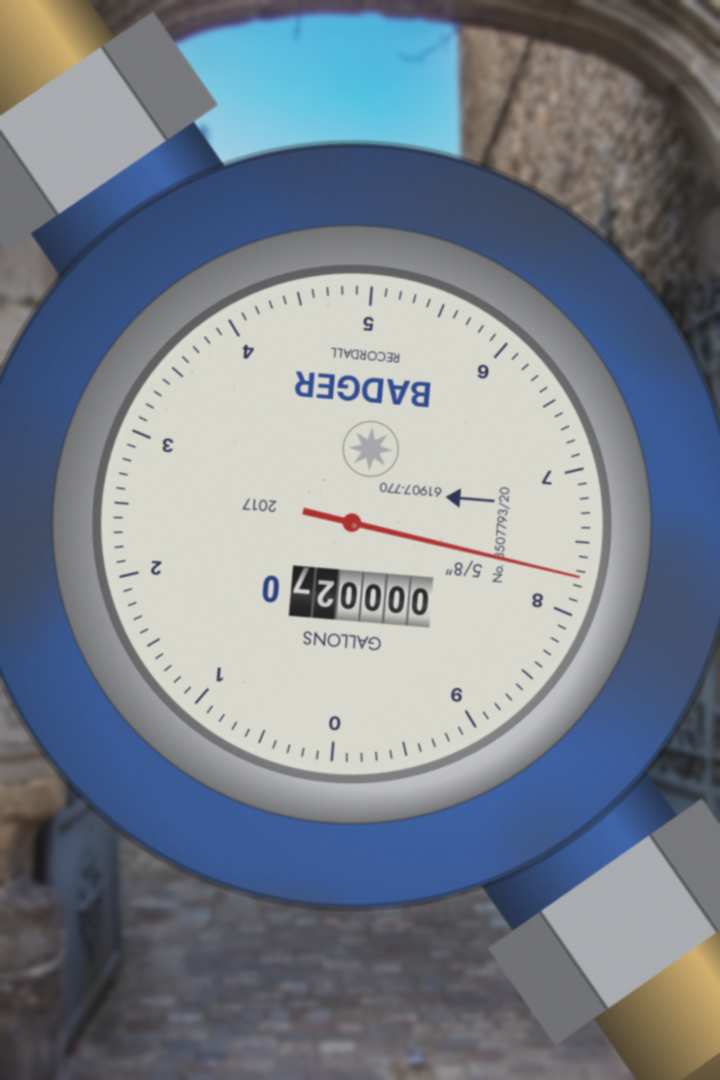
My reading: 267.7 gal
